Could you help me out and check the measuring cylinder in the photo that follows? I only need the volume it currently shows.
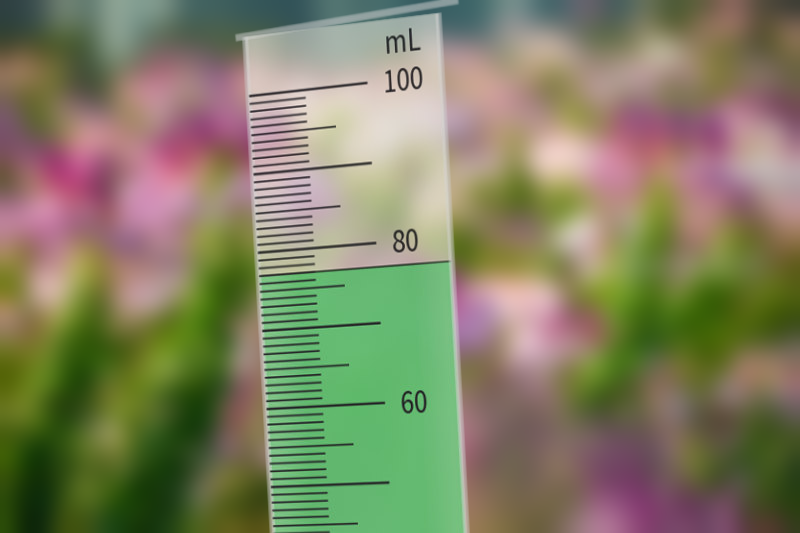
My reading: 77 mL
